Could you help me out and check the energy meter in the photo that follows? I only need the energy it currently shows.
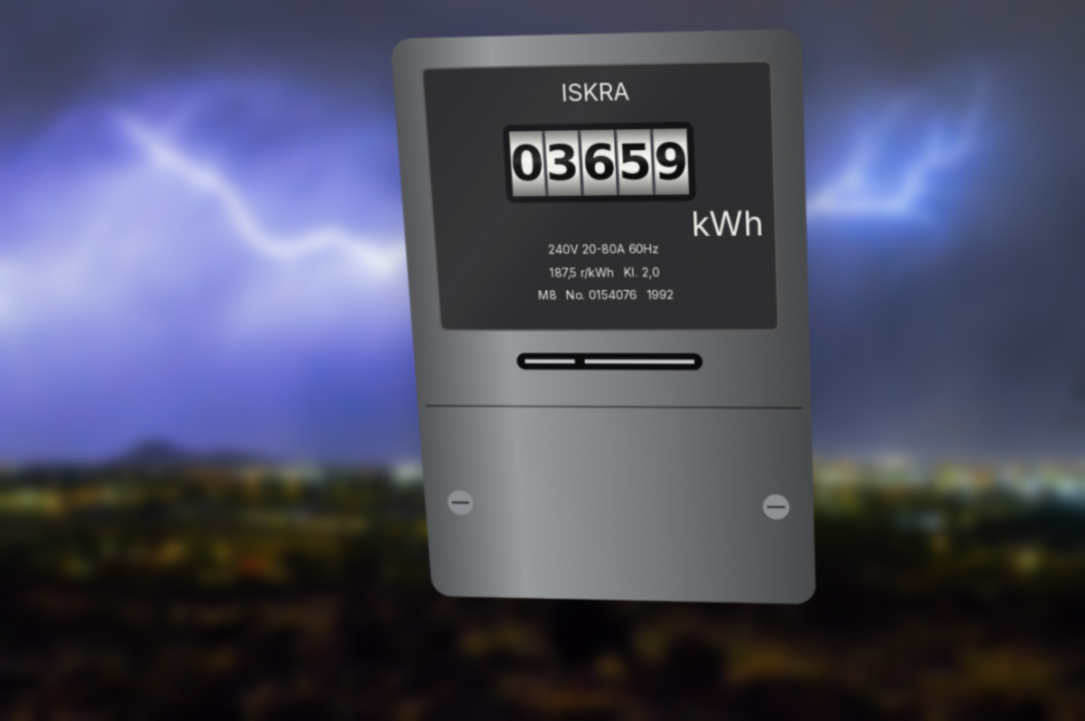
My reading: 3659 kWh
